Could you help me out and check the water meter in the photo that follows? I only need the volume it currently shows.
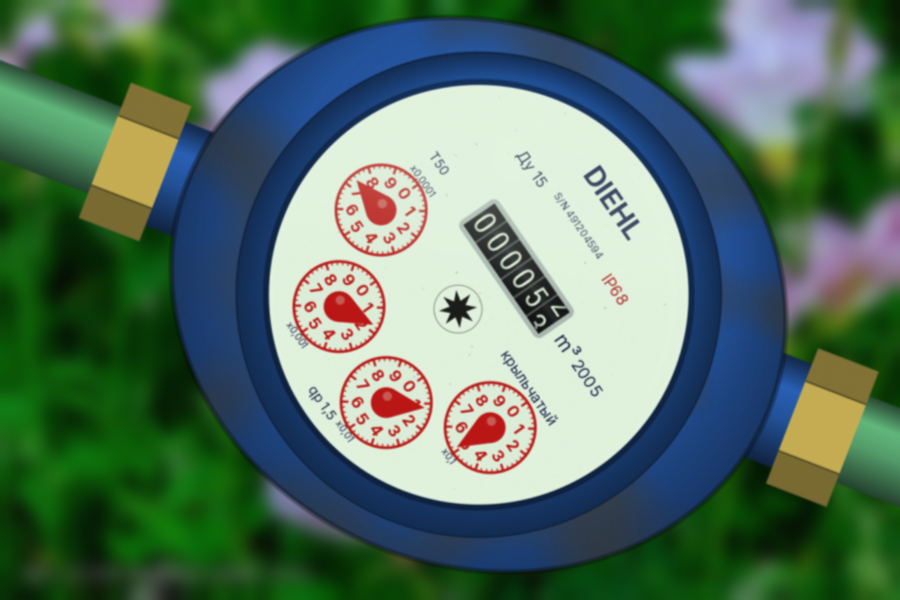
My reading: 52.5117 m³
